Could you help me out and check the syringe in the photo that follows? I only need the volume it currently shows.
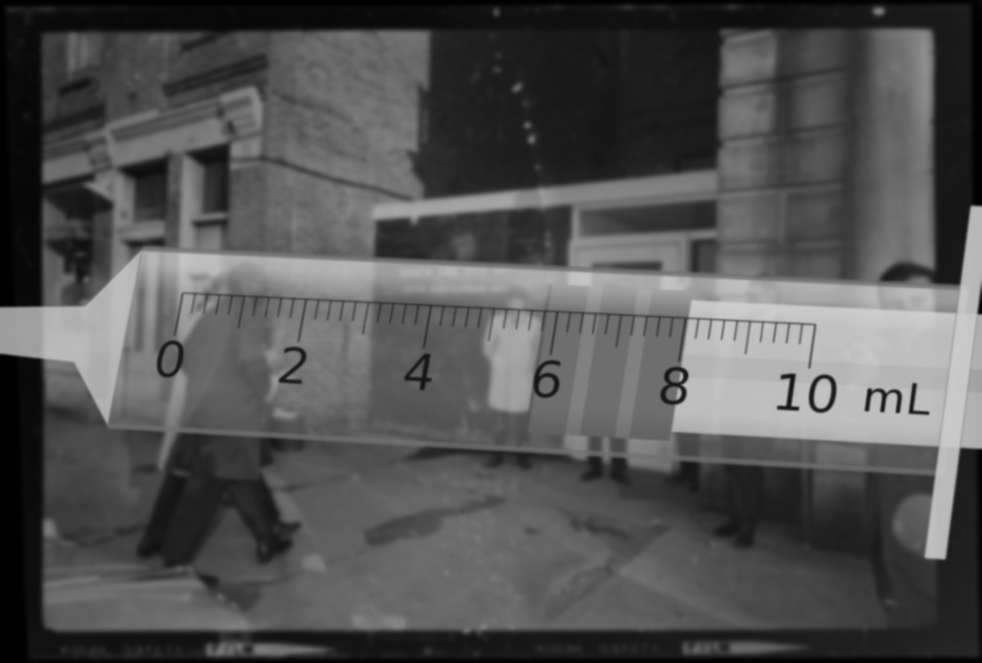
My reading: 5.8 mL
